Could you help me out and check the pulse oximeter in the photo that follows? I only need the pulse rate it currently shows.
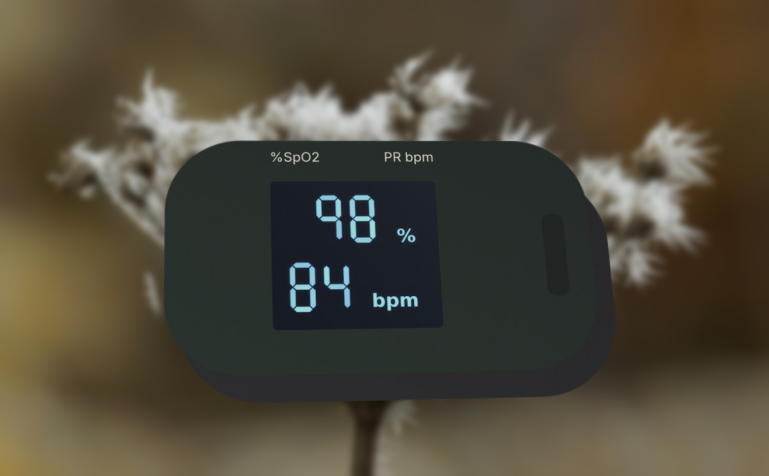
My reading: 84 bpm
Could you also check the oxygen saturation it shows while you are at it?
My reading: 98 %
